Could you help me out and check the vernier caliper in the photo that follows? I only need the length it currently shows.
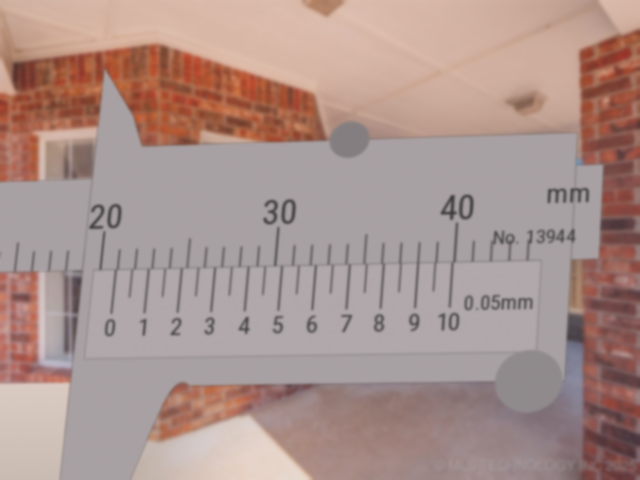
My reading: 20.9 mm
